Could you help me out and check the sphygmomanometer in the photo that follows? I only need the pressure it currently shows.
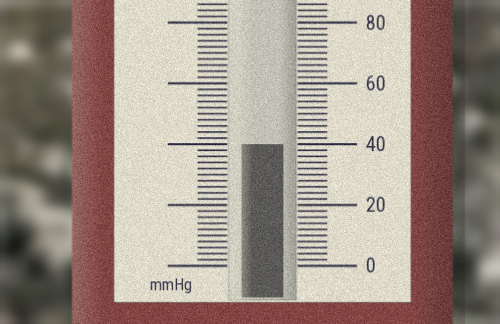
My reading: 40 mmHg
